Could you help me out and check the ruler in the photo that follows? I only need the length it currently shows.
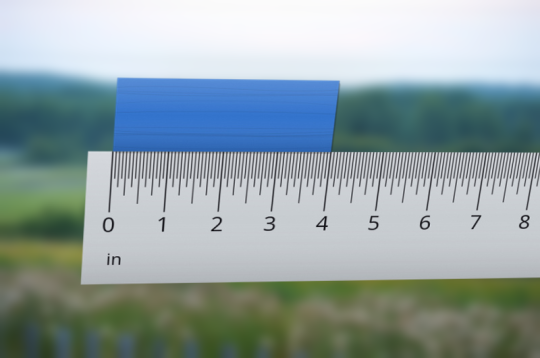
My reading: 4 in
